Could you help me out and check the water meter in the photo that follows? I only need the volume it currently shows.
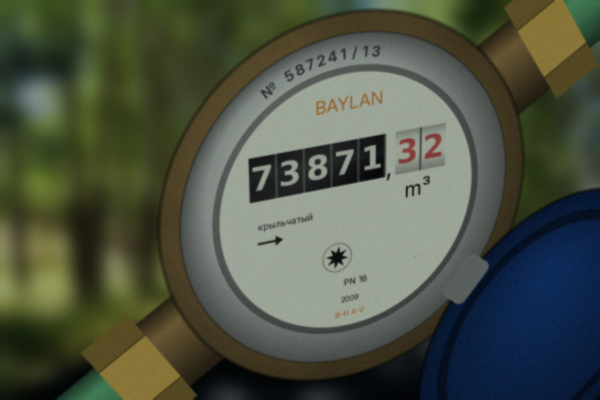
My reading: 73871.32 m³
